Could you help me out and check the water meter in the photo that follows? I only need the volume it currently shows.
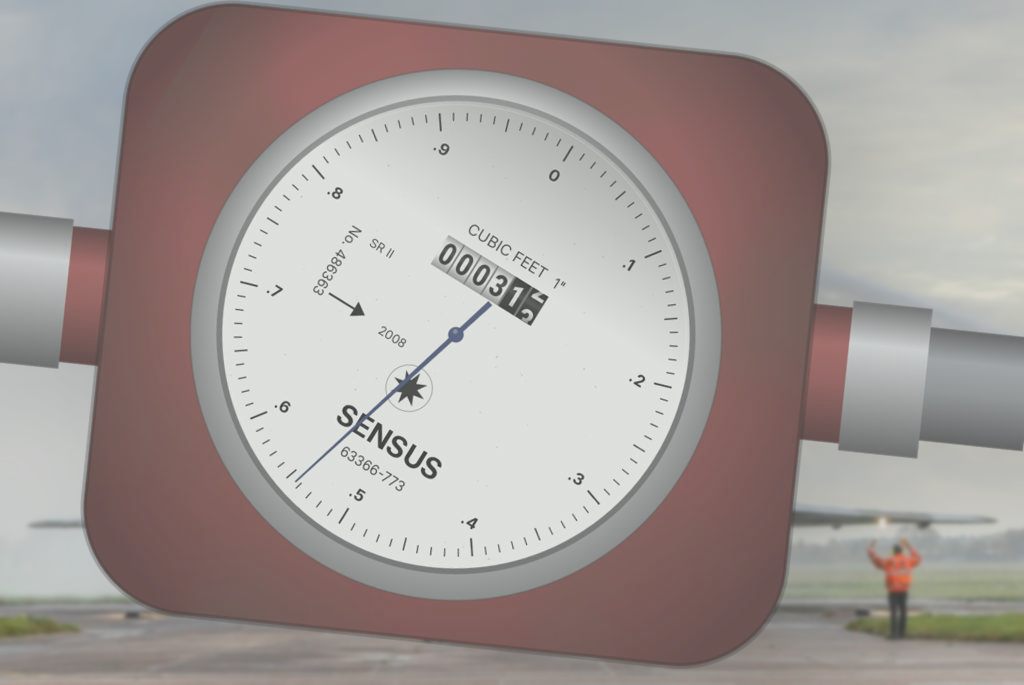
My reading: 312.54 ft³
